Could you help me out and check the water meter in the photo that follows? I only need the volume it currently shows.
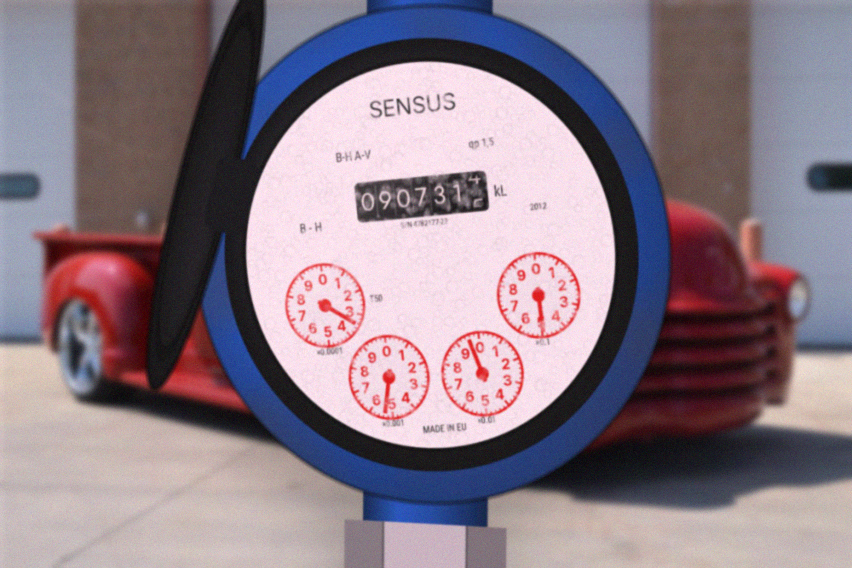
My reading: 907314.4953 kL
